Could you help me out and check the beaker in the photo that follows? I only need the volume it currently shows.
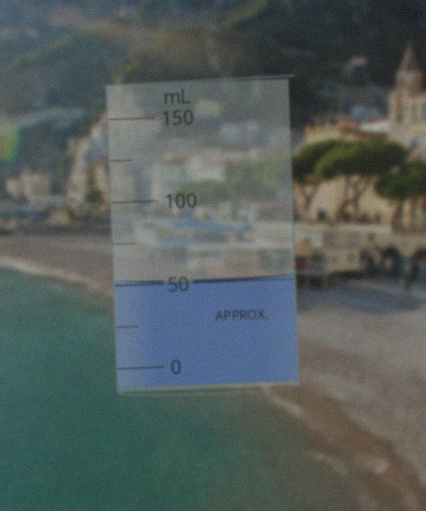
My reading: 50 mL
